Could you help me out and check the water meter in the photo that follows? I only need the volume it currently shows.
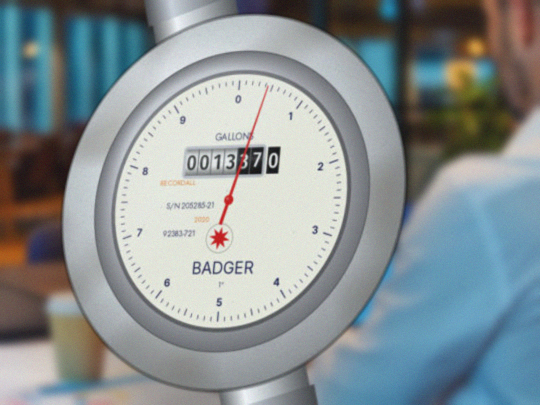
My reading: 13370.4 gal
